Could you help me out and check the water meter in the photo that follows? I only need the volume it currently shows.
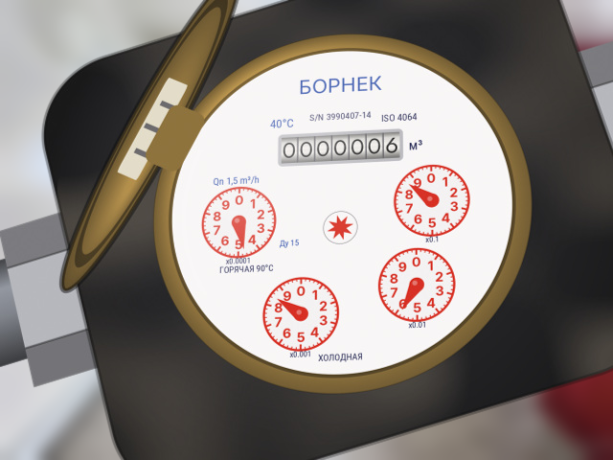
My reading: 6.8584 m³
